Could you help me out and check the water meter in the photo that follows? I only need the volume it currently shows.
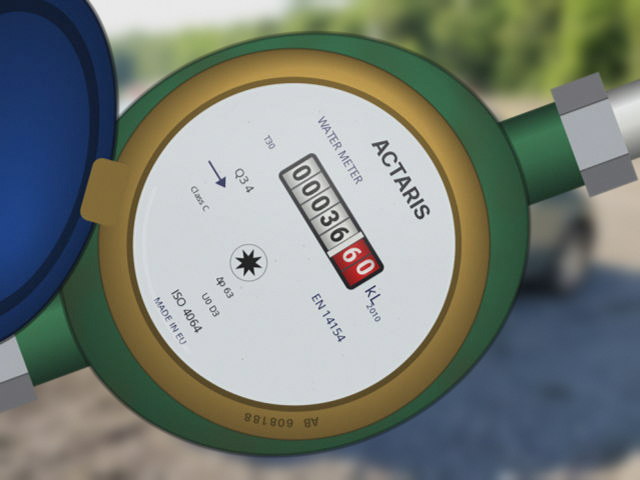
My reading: 36.60 kL
